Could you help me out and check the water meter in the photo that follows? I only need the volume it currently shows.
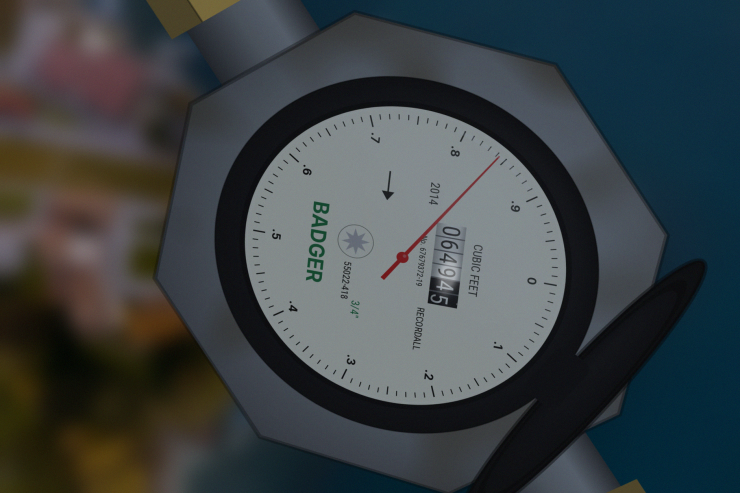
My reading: 64944.84 ft³
